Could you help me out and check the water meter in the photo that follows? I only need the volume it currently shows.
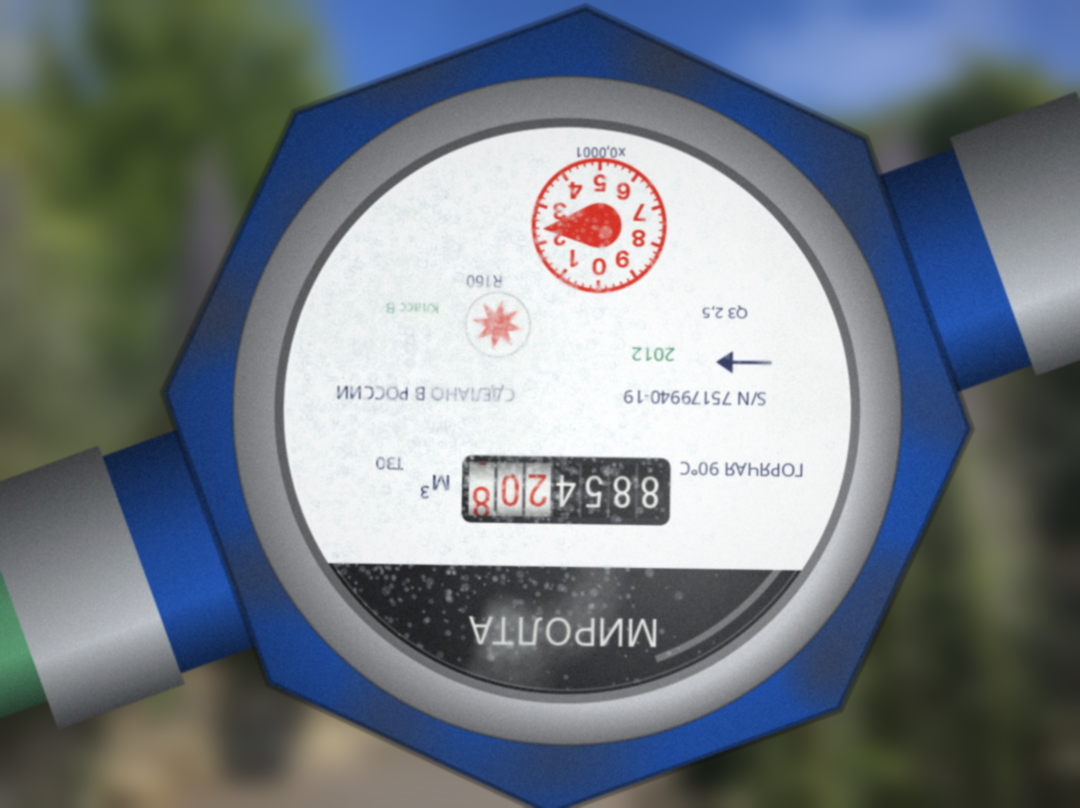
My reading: 8854.2082 m³
